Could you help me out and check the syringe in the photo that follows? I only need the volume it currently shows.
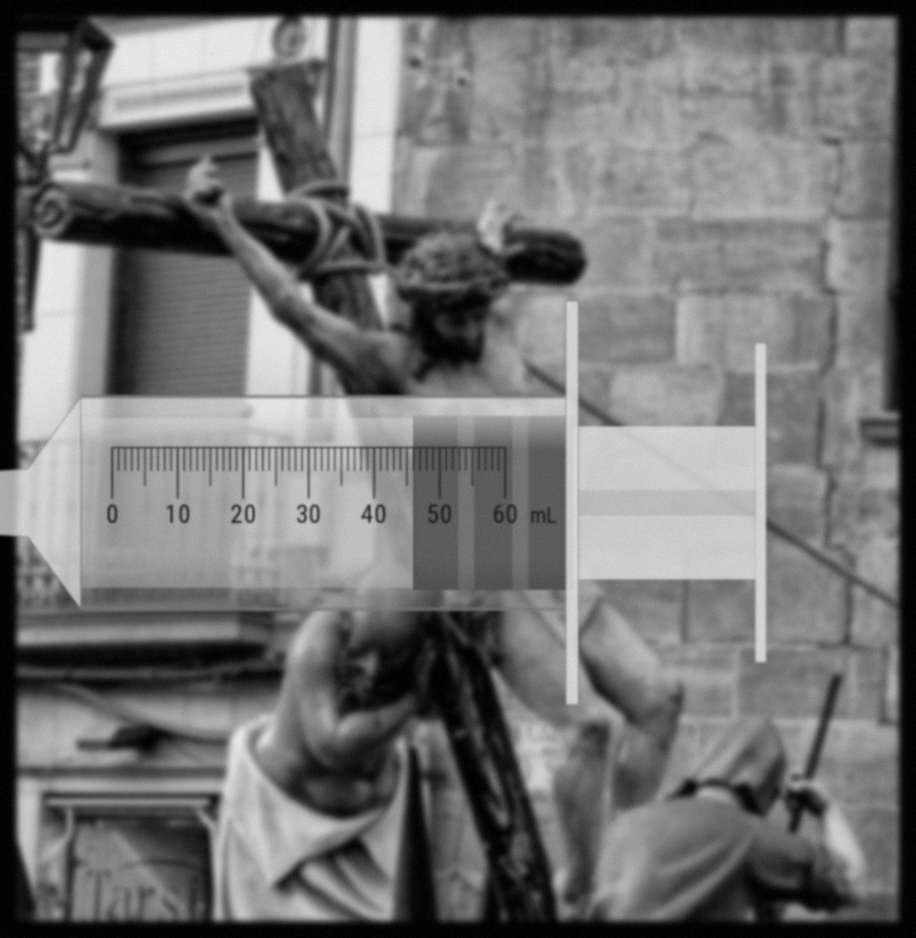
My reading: 46 mL
